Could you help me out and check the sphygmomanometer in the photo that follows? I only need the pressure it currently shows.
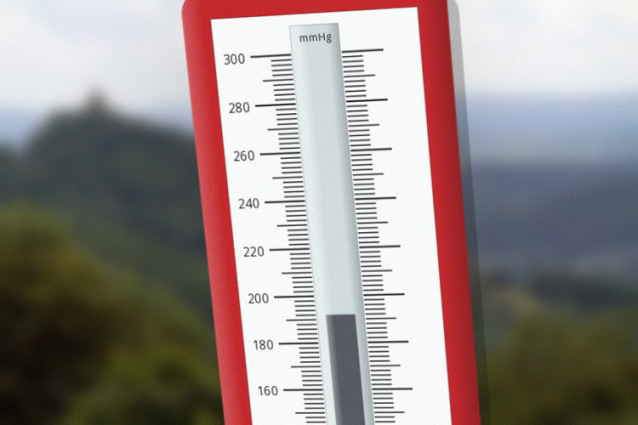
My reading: 192 mmHg
